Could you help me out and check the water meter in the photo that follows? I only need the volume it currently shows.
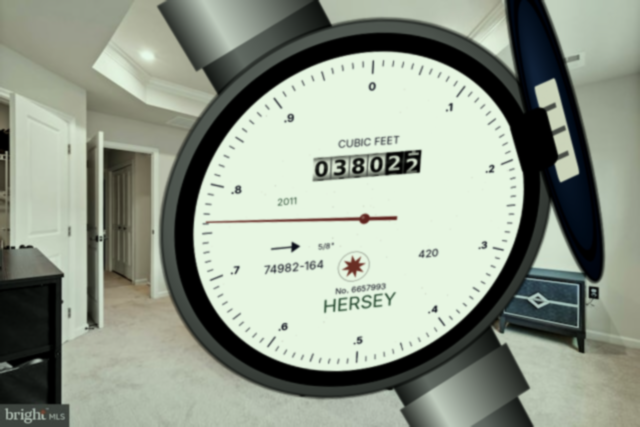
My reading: 38021.76 ft³
